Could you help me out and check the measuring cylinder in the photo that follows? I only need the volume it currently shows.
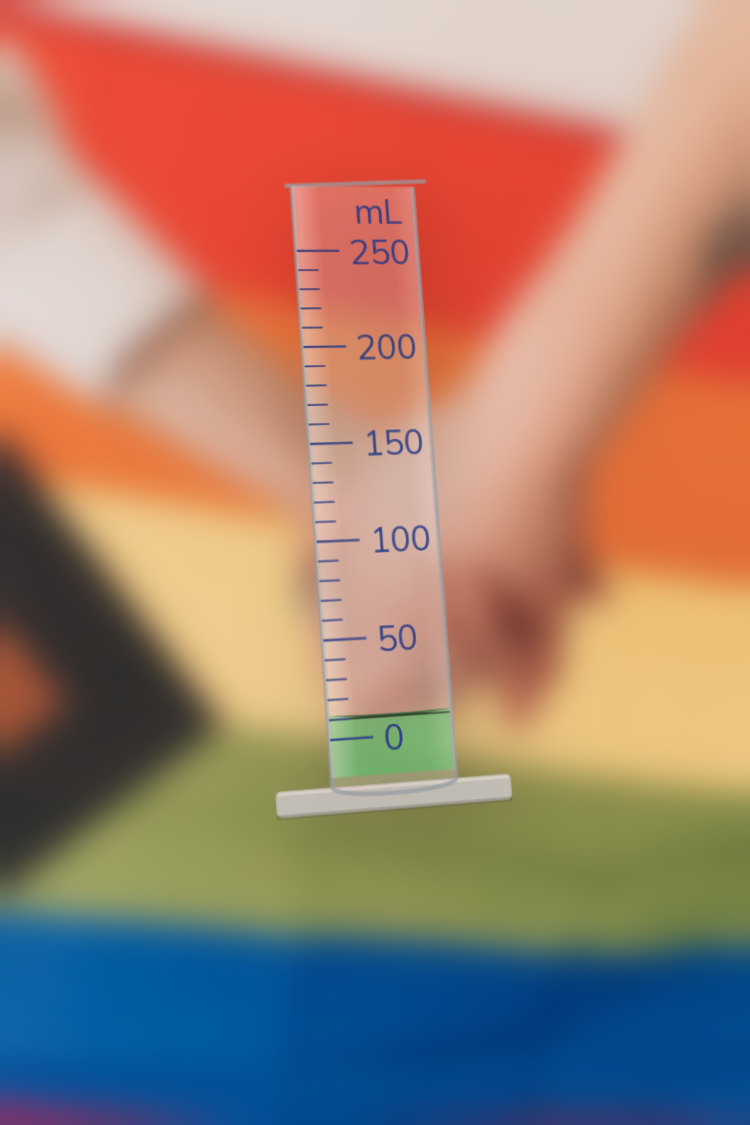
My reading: 10 mL
